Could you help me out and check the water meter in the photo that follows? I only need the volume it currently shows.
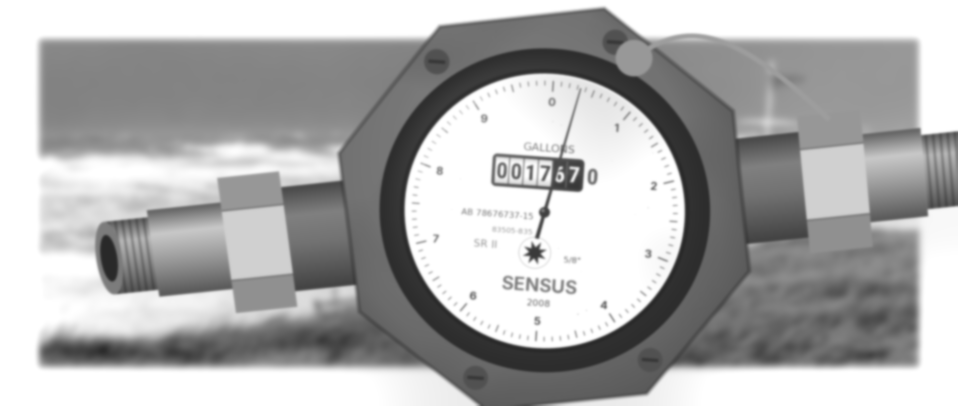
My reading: 17670.3 gal
